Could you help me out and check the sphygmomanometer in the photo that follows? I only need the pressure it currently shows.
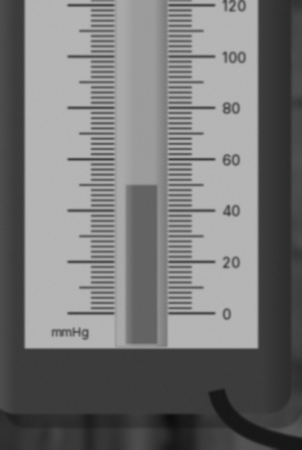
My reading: 50 mmHg
